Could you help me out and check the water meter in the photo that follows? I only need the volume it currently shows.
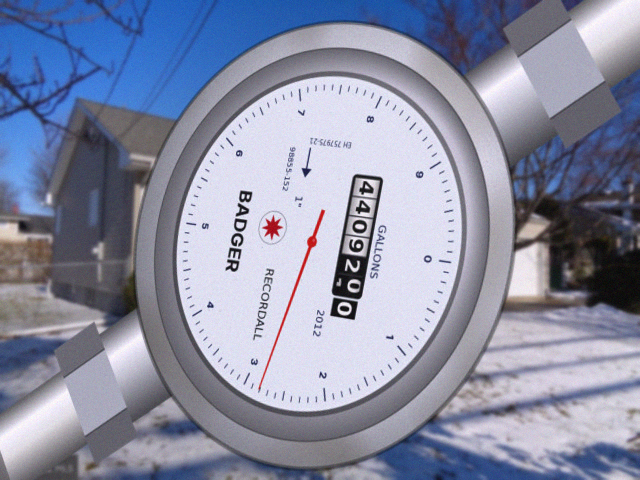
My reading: 4409202.8 gal
